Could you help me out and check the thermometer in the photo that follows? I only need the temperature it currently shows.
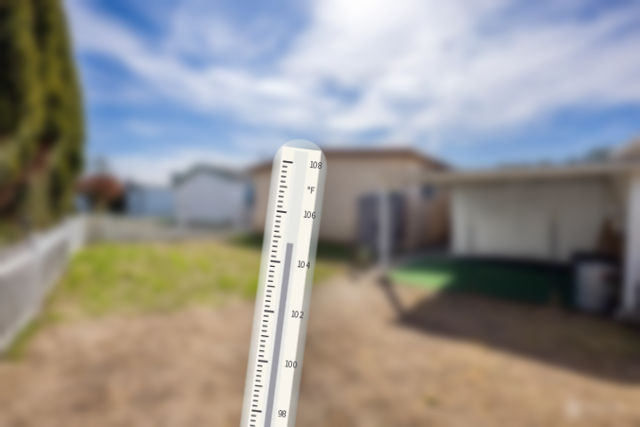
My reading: 104.8 °F
